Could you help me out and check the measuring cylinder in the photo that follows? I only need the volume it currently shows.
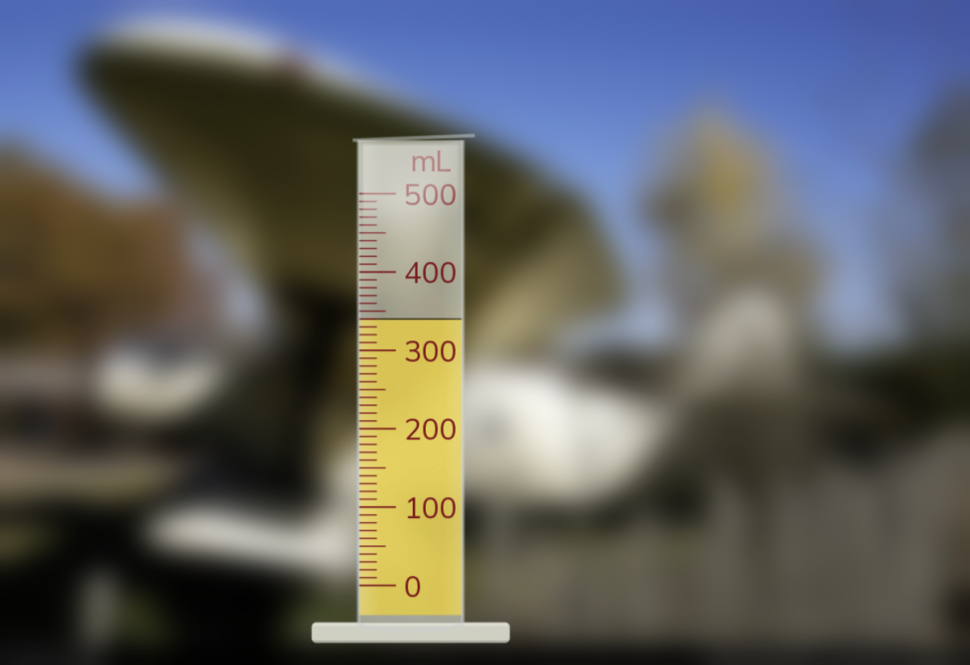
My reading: 340 mL
